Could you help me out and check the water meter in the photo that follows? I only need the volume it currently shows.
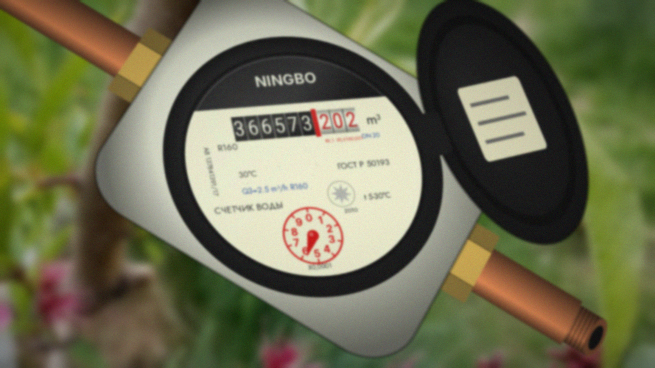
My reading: 366573.2025 m³
